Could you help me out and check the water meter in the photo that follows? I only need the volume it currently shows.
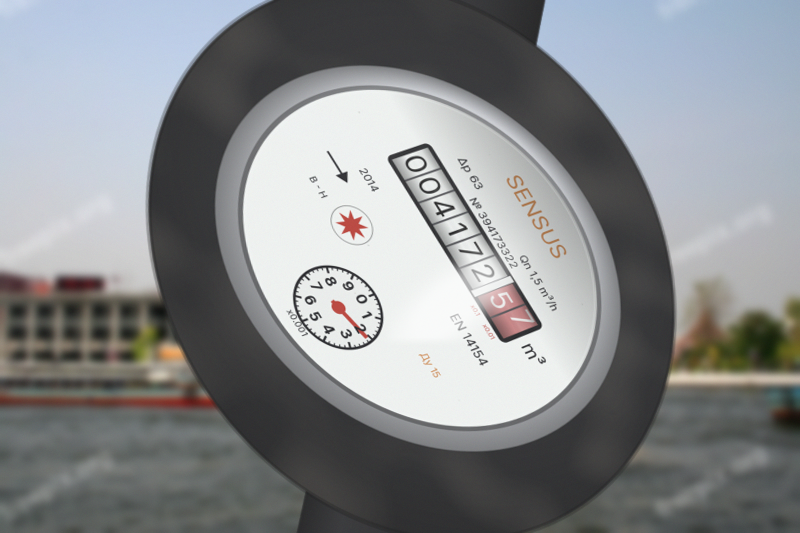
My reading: 4172.572 m³
